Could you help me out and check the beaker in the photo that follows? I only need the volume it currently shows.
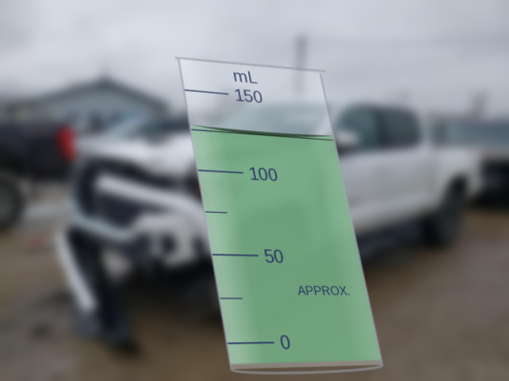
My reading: 125 mL
